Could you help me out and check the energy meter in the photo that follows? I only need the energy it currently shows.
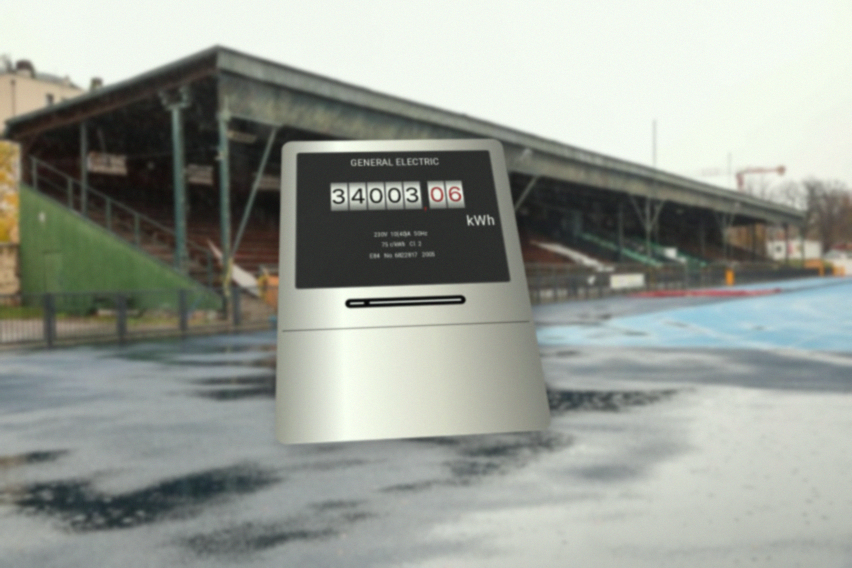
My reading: 34003.06 kWh
